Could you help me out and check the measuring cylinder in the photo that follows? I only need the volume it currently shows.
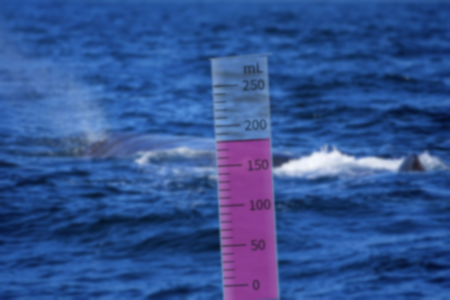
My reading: 180 mL
